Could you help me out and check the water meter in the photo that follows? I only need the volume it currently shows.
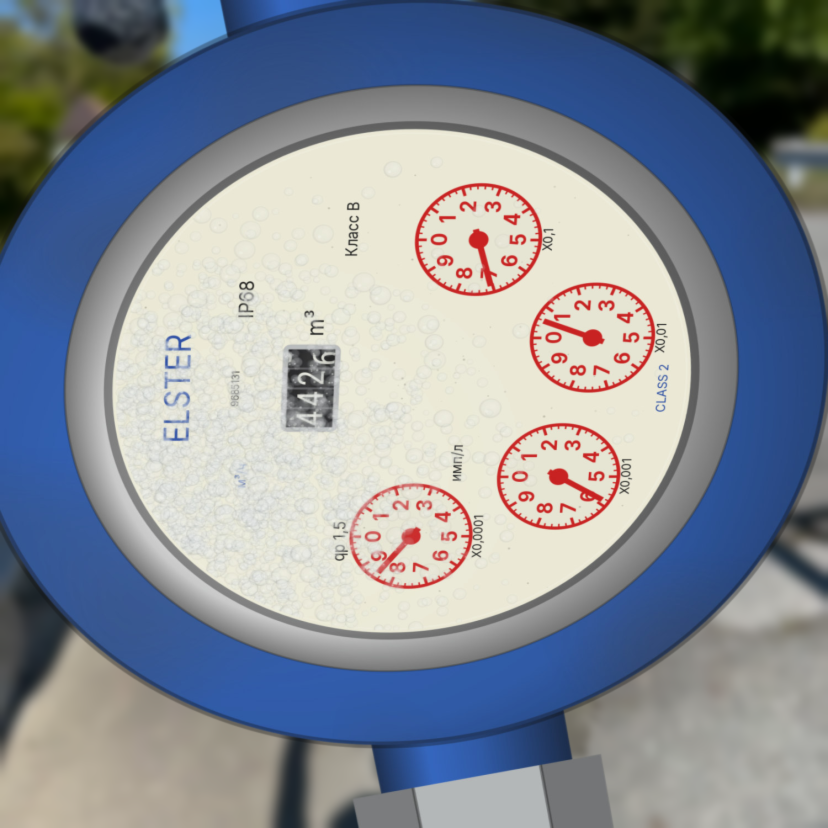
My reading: 4425.7058 m³
